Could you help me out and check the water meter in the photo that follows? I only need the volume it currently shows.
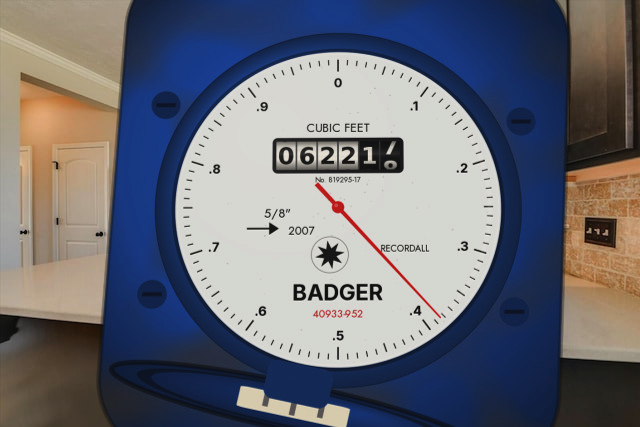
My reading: 62217.38 ft³
